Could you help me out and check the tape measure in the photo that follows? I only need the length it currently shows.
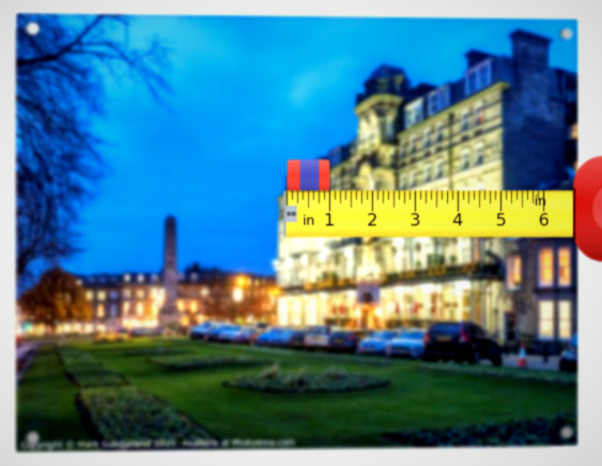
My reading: 1 in
